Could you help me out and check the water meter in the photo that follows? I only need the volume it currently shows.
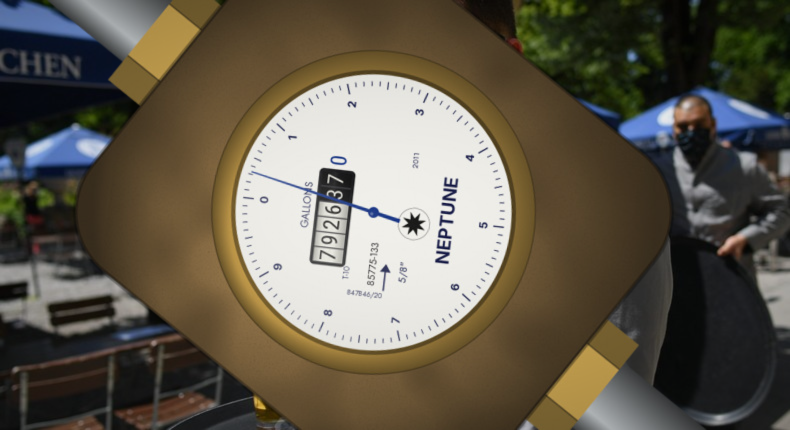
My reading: 7926370.3 gal
